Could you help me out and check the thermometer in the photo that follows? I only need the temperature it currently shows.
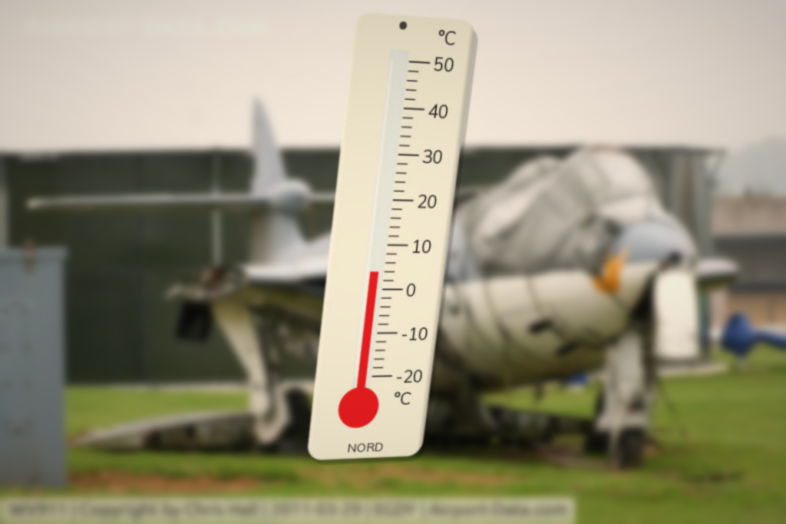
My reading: 4 °C
